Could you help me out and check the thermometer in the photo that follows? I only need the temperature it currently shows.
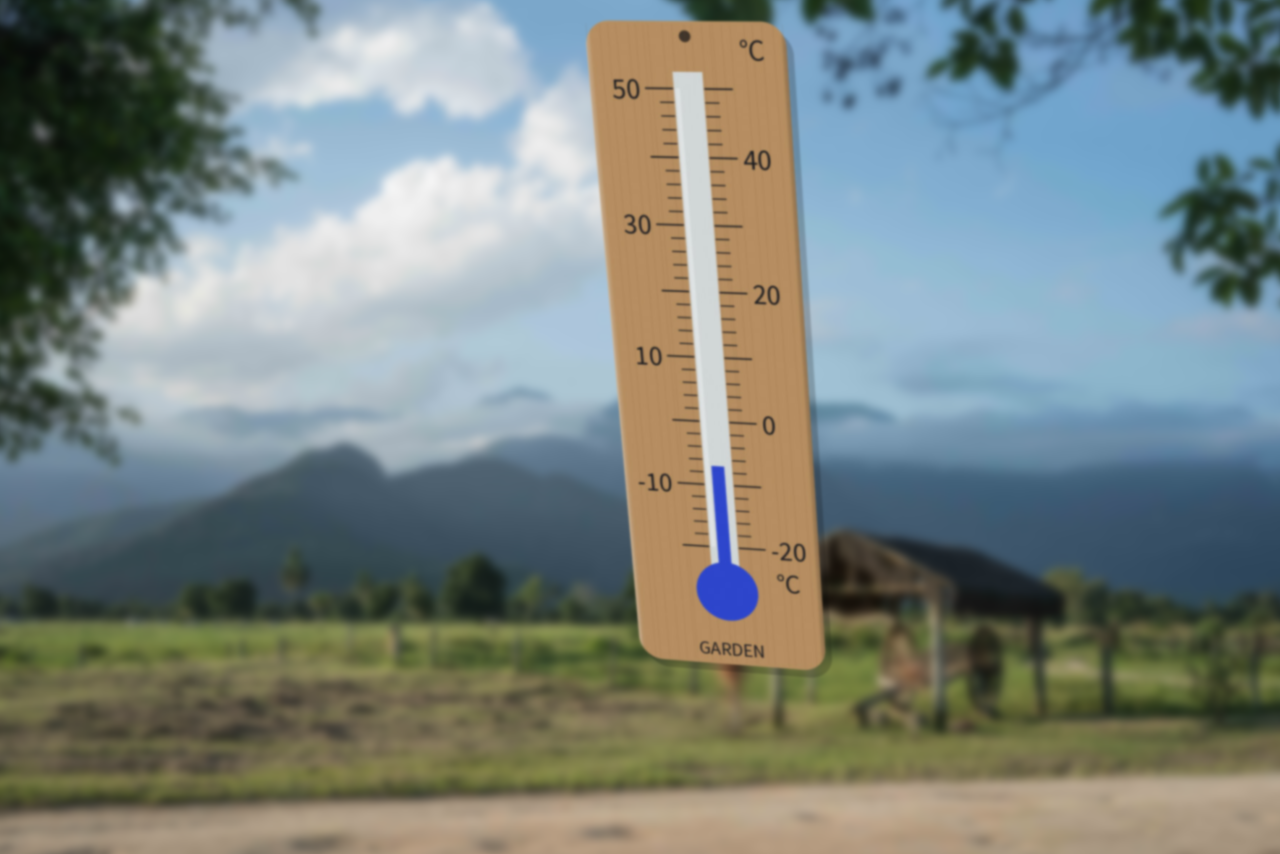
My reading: -7 °C
